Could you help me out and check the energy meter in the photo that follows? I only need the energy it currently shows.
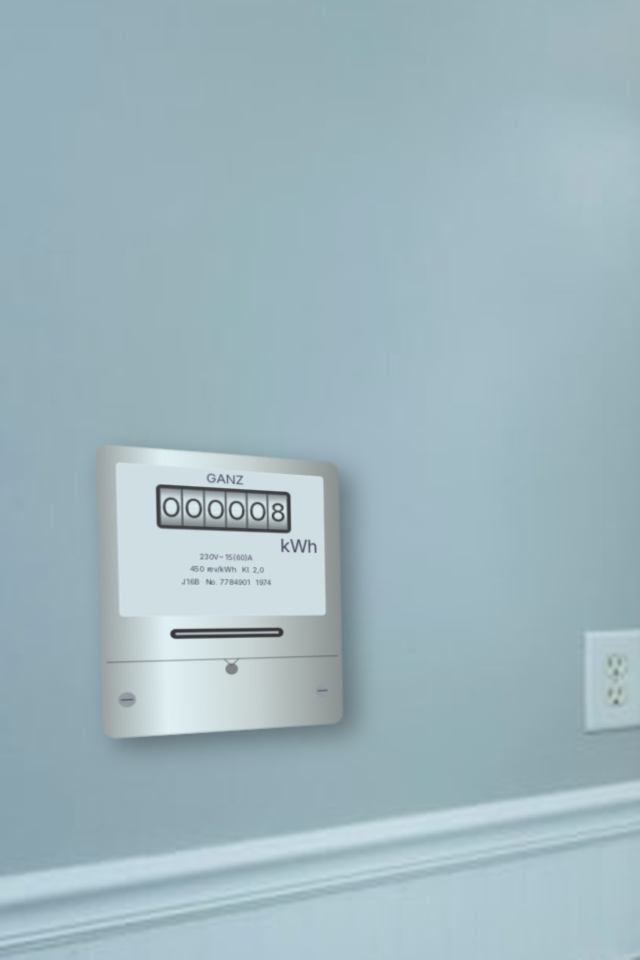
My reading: 8 kWh
